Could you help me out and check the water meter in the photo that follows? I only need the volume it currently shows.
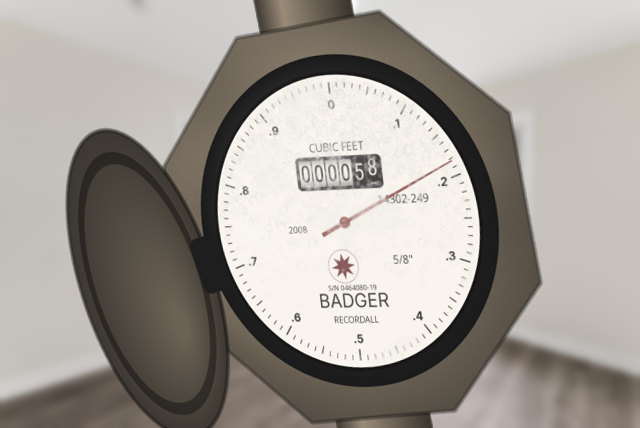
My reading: 58.18 ft³
